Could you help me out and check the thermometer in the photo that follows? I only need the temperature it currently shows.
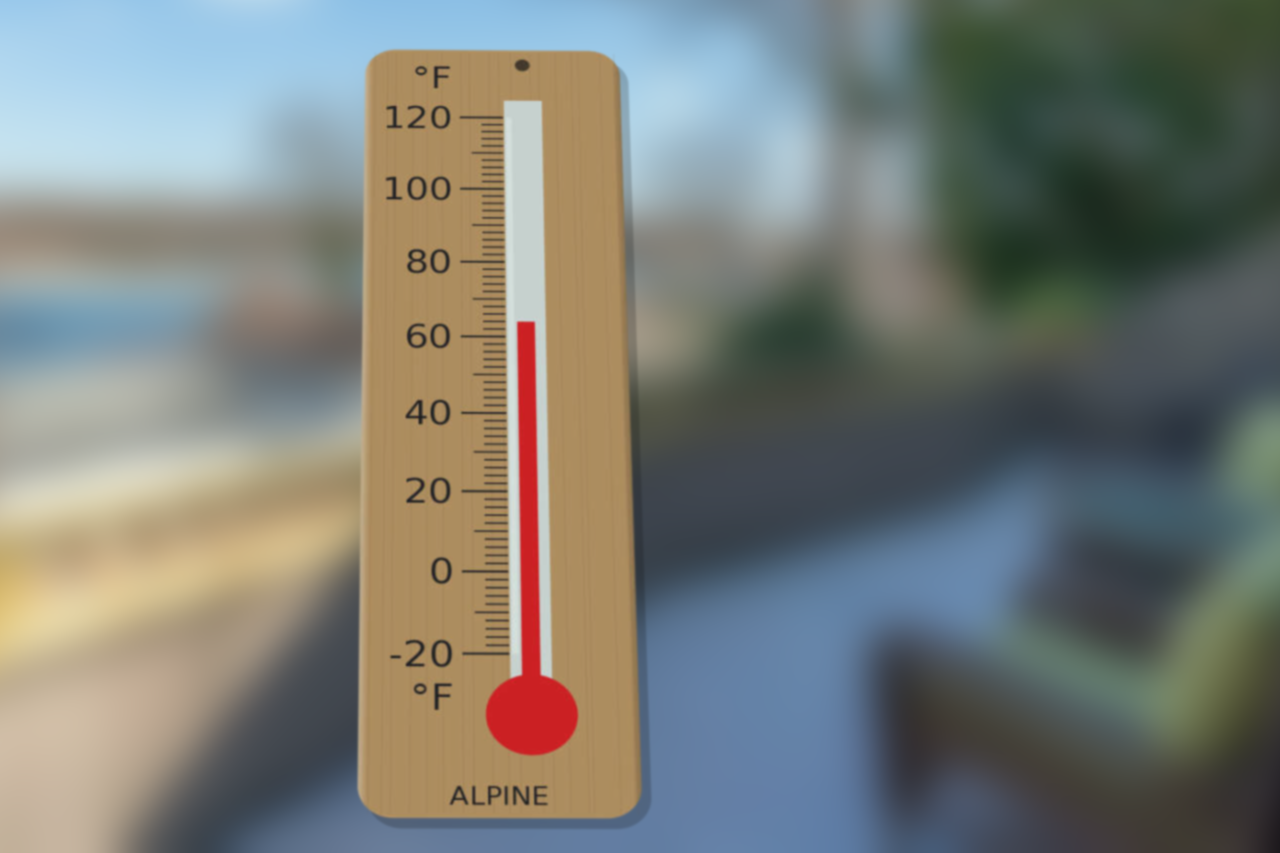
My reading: 64 °F
